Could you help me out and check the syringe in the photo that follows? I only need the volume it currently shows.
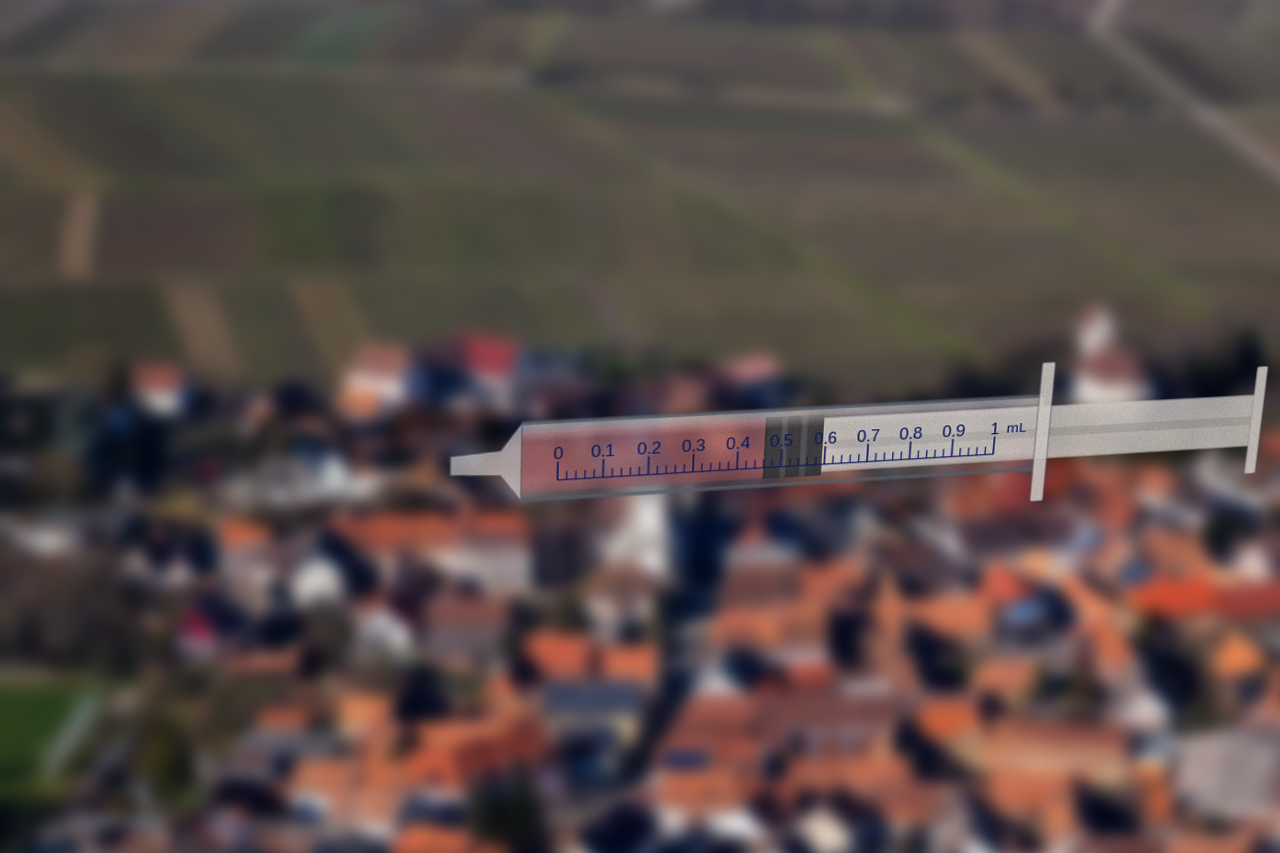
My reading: 0.46 mL
